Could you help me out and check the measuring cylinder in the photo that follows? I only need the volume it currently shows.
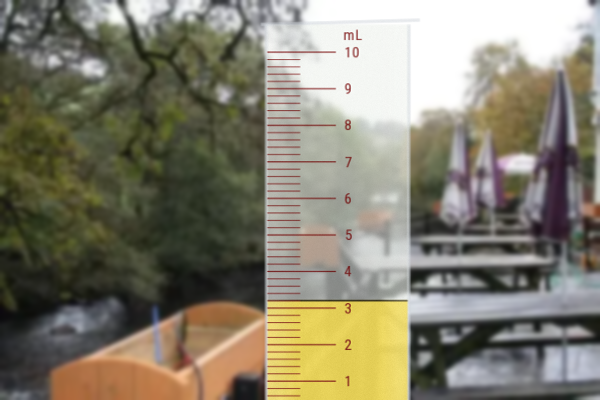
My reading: 3.2 mL
